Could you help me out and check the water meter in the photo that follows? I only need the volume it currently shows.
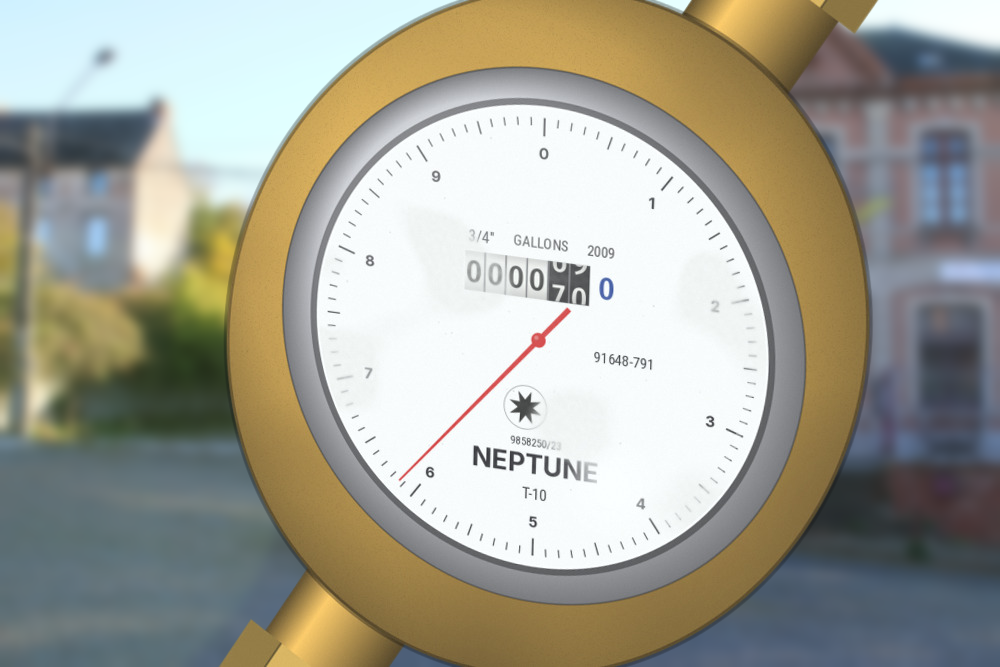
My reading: 696.1 gal
